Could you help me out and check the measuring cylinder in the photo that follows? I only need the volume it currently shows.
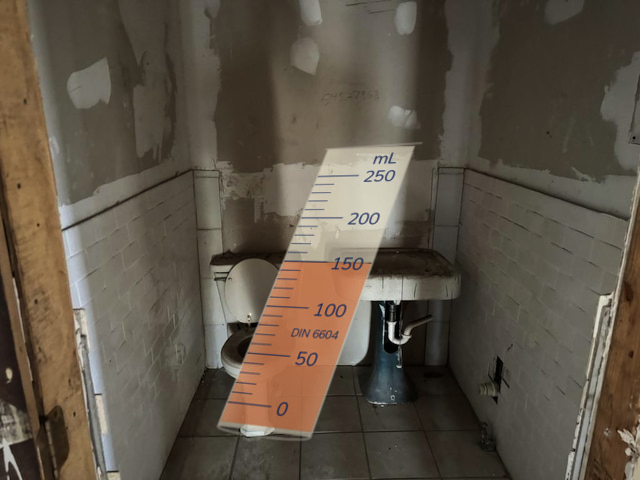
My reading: 150 mL
